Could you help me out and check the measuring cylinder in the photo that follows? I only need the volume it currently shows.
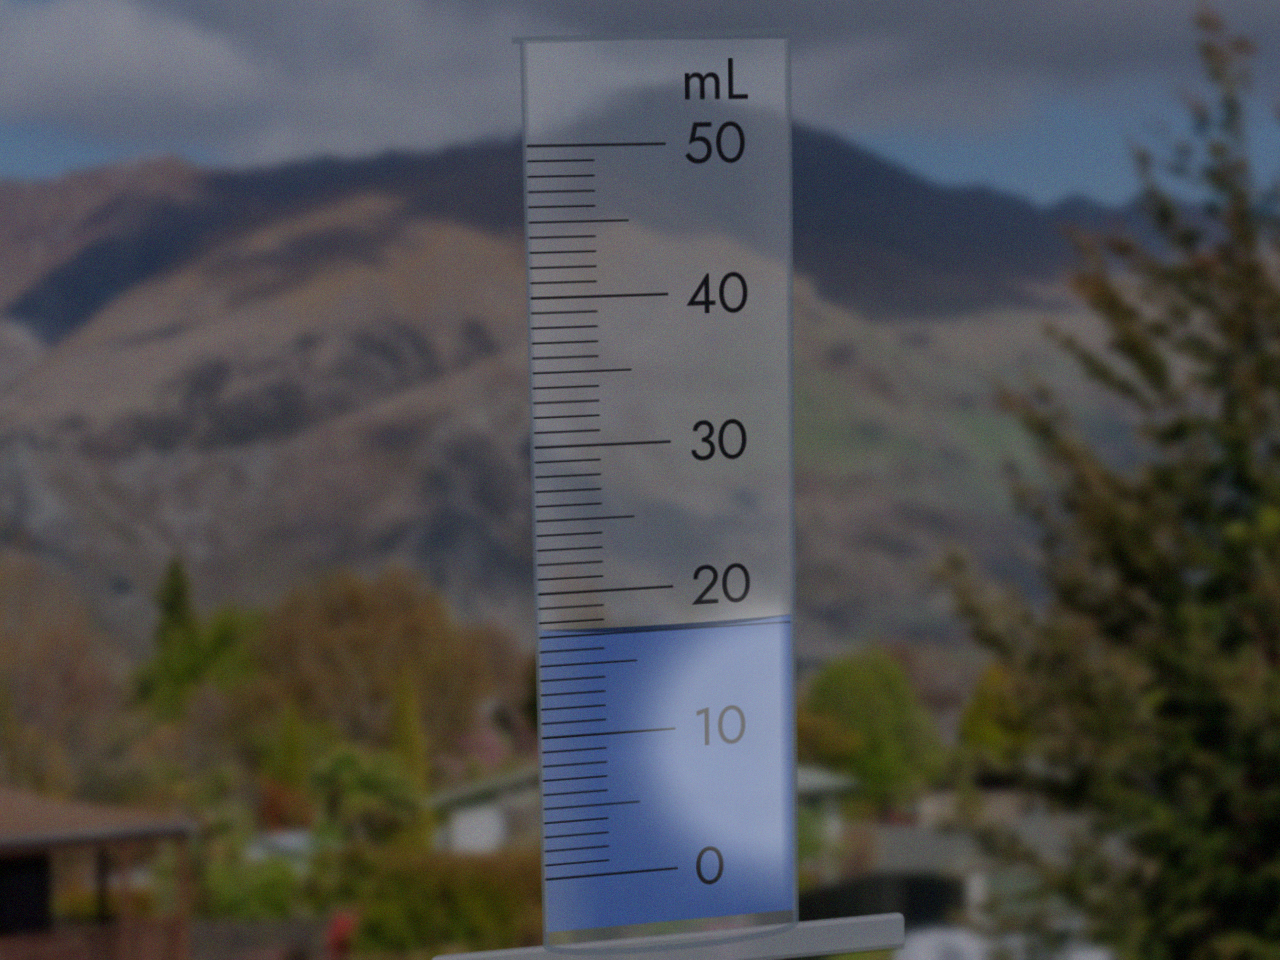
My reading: 17 mL
